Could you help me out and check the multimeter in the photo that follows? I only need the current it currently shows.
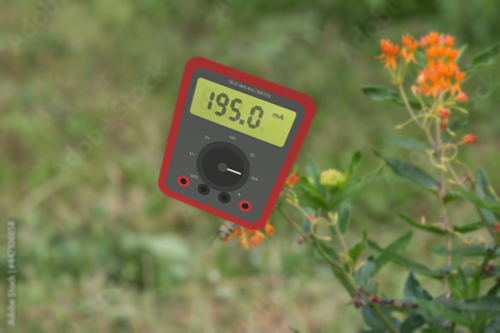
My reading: 195.0 mA
